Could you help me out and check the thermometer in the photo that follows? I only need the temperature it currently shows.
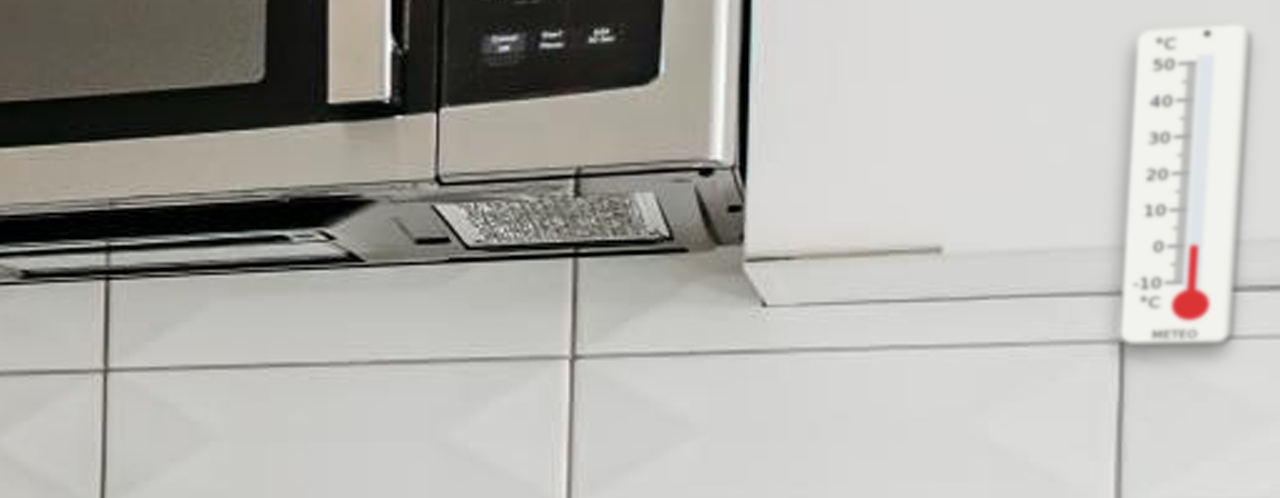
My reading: 0 °C
